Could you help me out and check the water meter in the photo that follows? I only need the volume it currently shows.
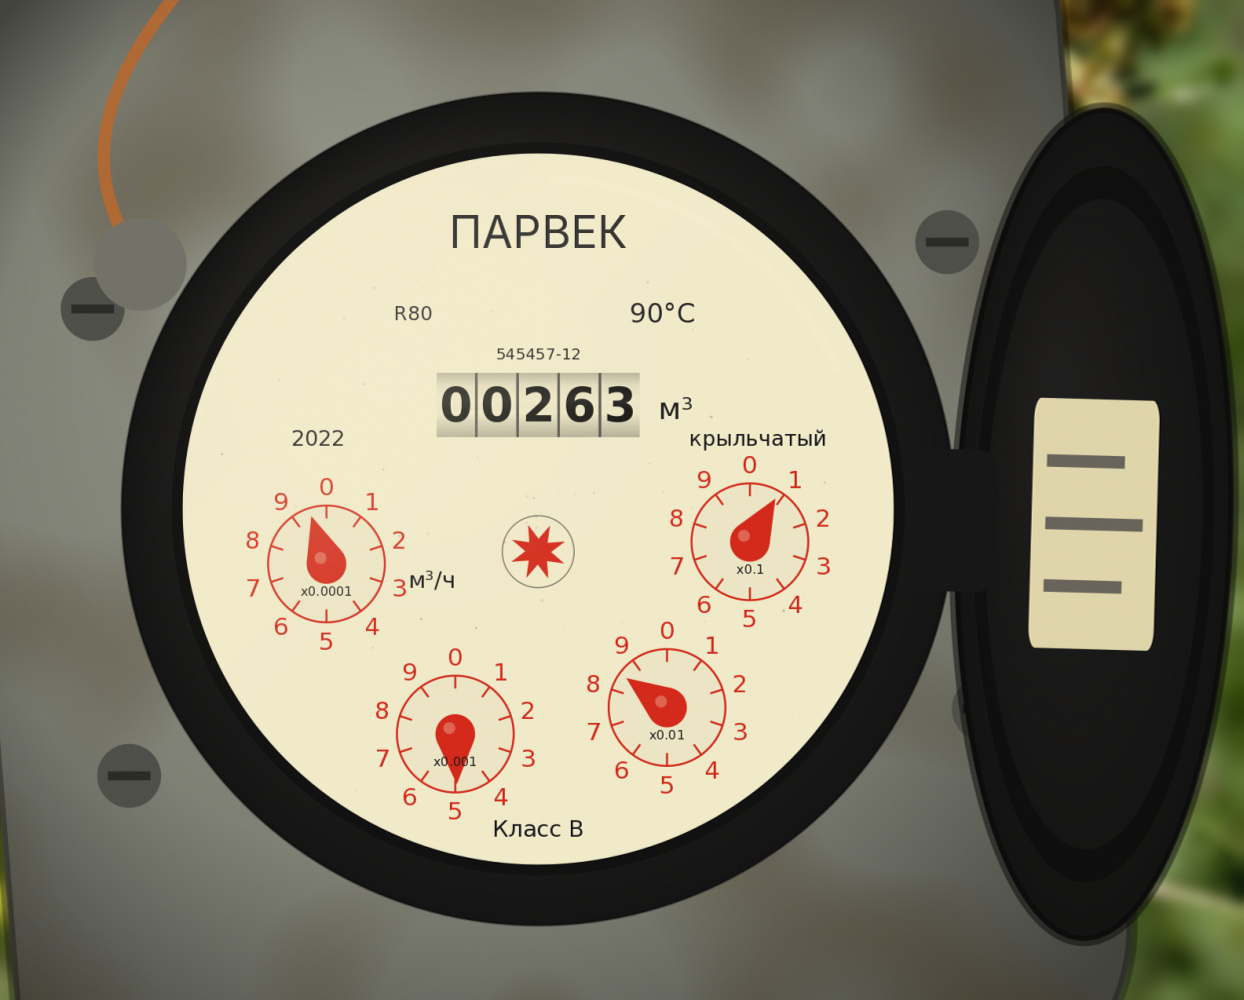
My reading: 263.0849 m³
